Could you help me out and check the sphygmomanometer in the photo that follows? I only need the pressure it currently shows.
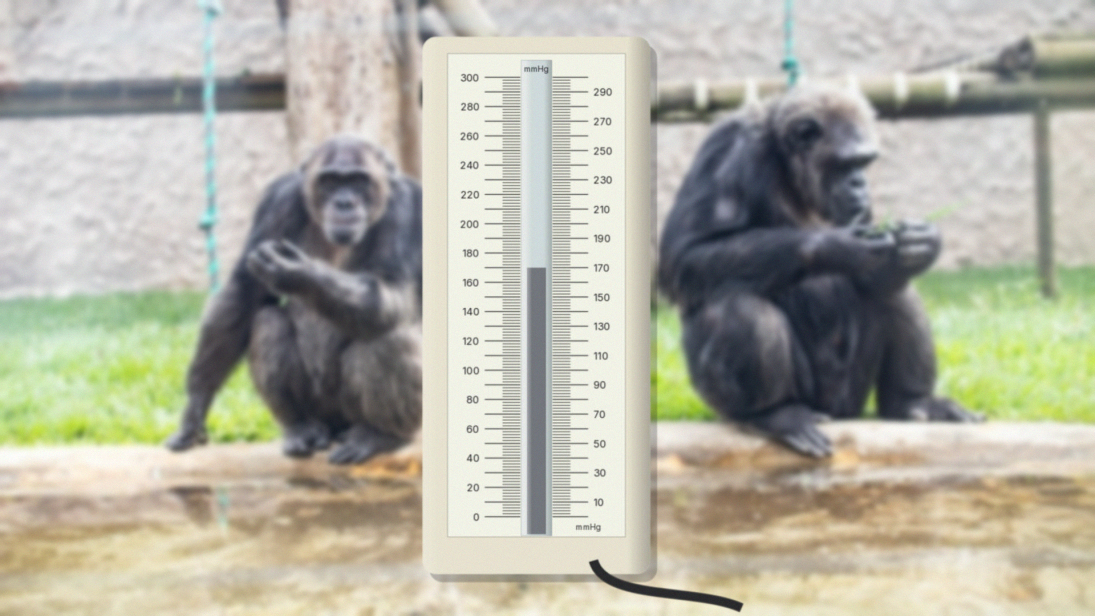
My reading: 170 mmHg
